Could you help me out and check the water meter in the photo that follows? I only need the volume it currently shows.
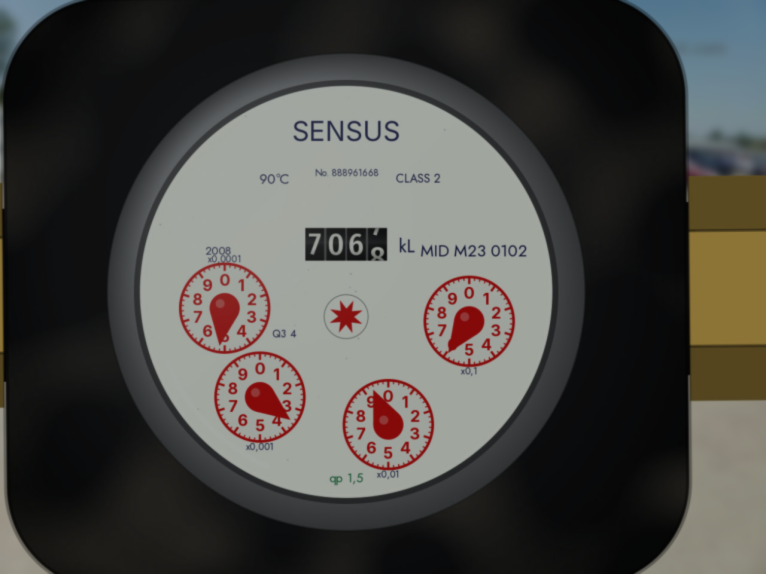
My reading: 7067.5935 kL
